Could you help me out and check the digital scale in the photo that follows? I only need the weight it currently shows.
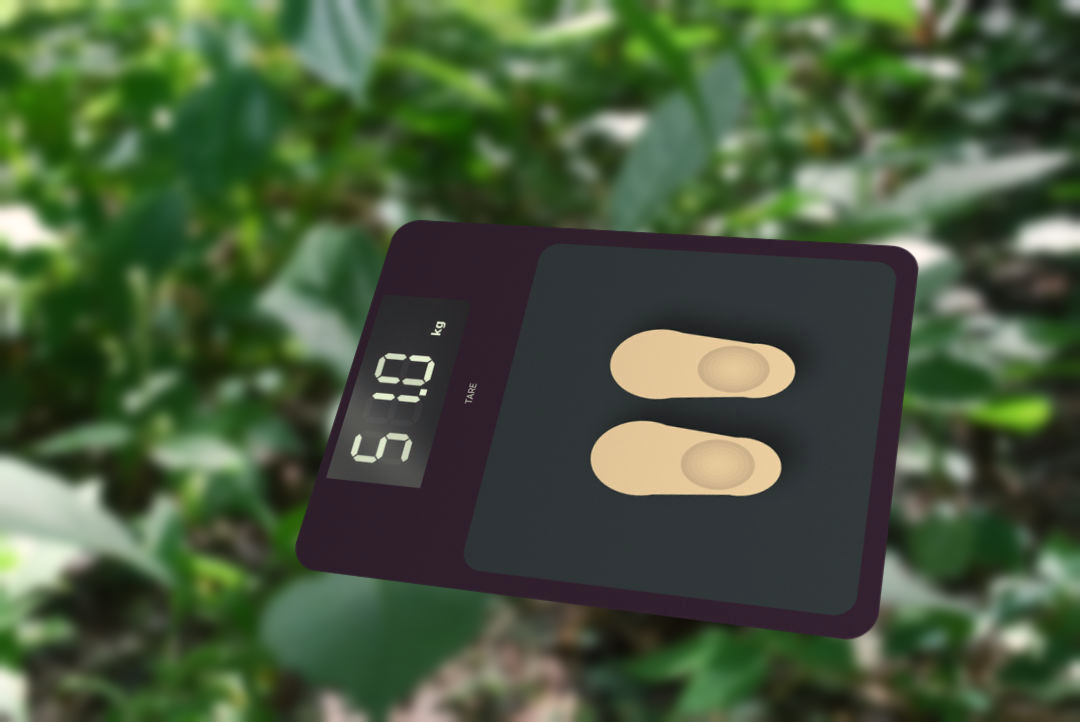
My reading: 51.0 kg
